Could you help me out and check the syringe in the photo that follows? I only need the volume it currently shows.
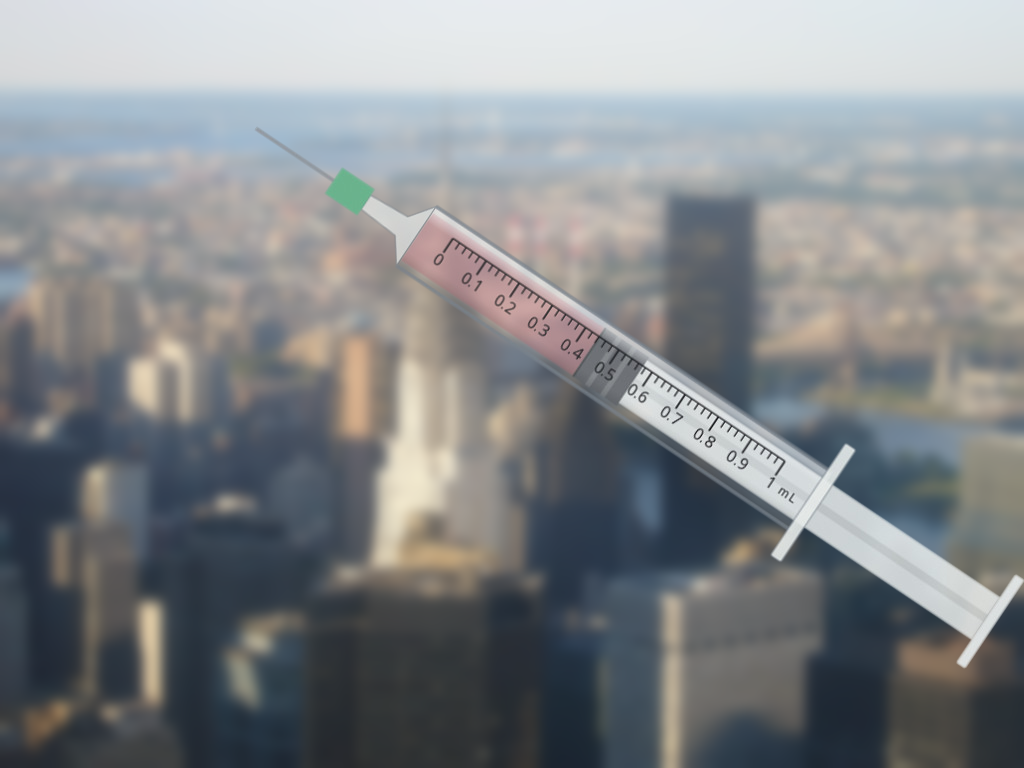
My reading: 0.44 mL
